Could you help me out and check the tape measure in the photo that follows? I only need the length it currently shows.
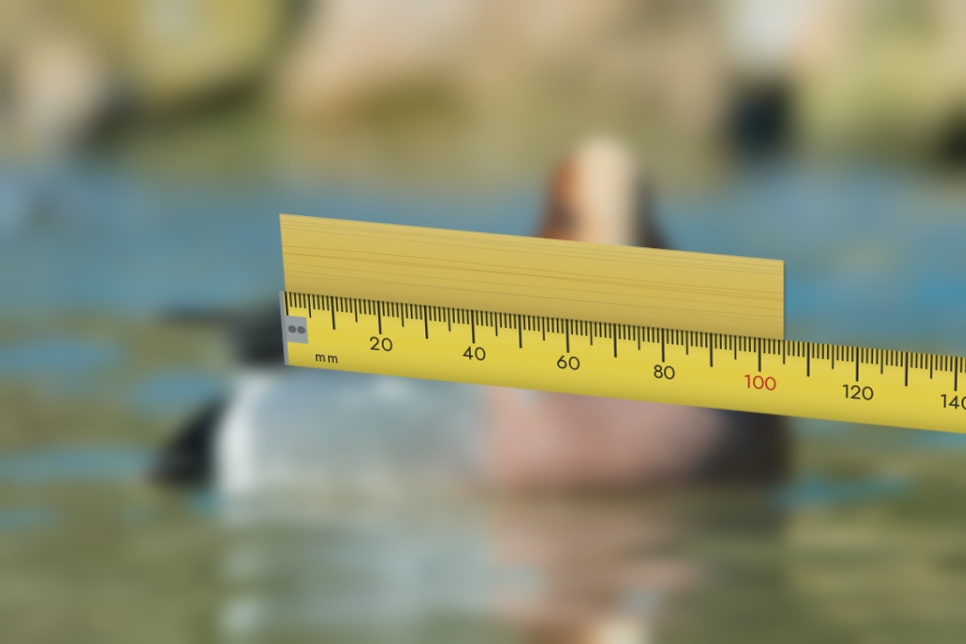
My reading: 105 mm
